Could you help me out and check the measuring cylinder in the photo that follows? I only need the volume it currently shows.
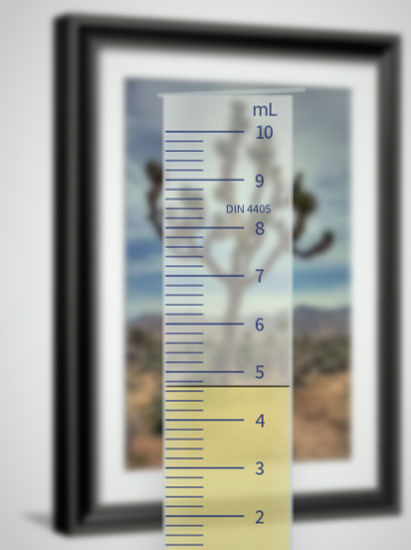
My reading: 4.7 mL
